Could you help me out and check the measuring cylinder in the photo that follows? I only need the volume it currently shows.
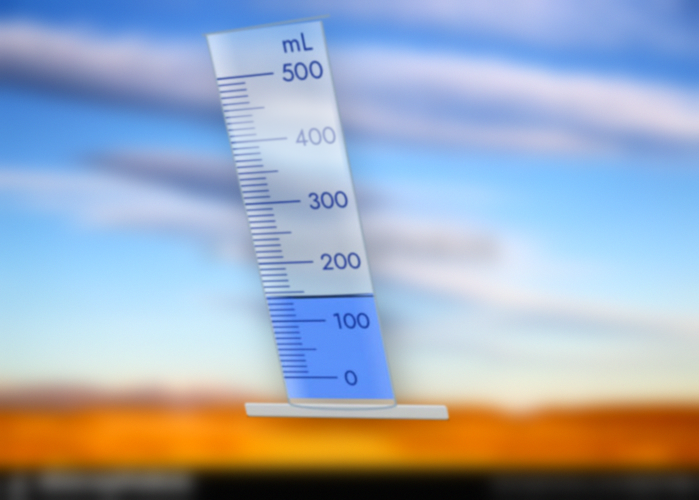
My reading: 140 mL
